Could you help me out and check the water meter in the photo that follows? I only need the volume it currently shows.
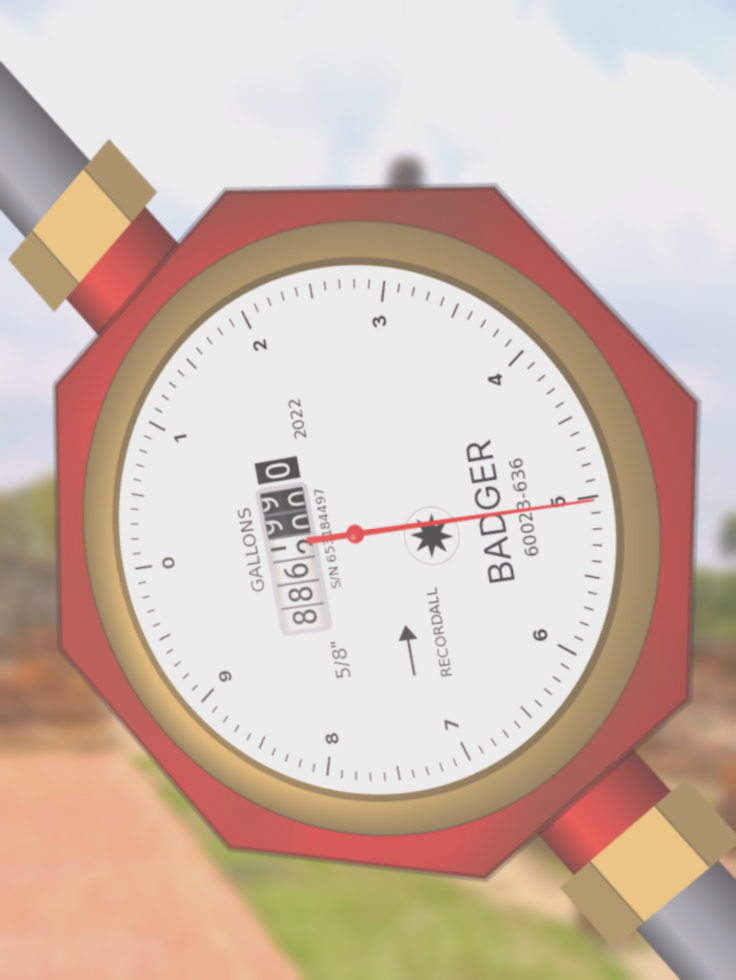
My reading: 8861995.0 gal
